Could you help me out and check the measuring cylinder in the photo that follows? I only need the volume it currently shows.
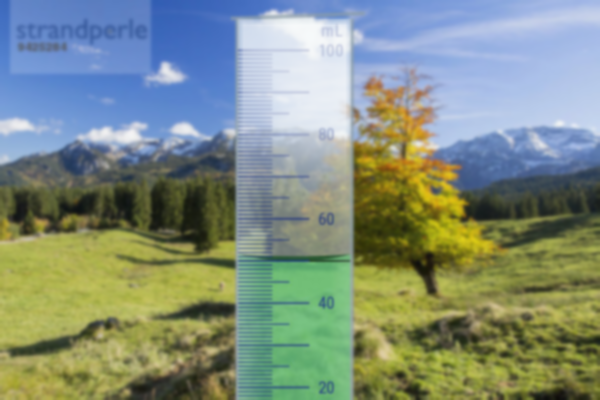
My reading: 50 mL
